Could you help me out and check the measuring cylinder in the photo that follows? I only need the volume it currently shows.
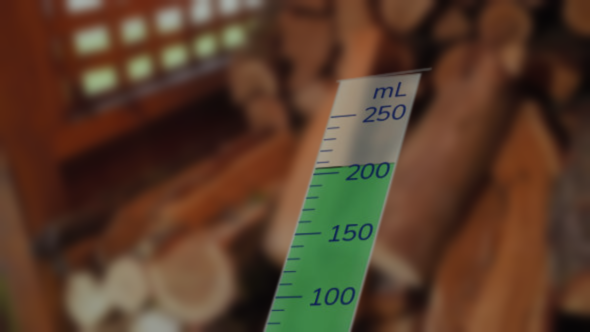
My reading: 205 mL
